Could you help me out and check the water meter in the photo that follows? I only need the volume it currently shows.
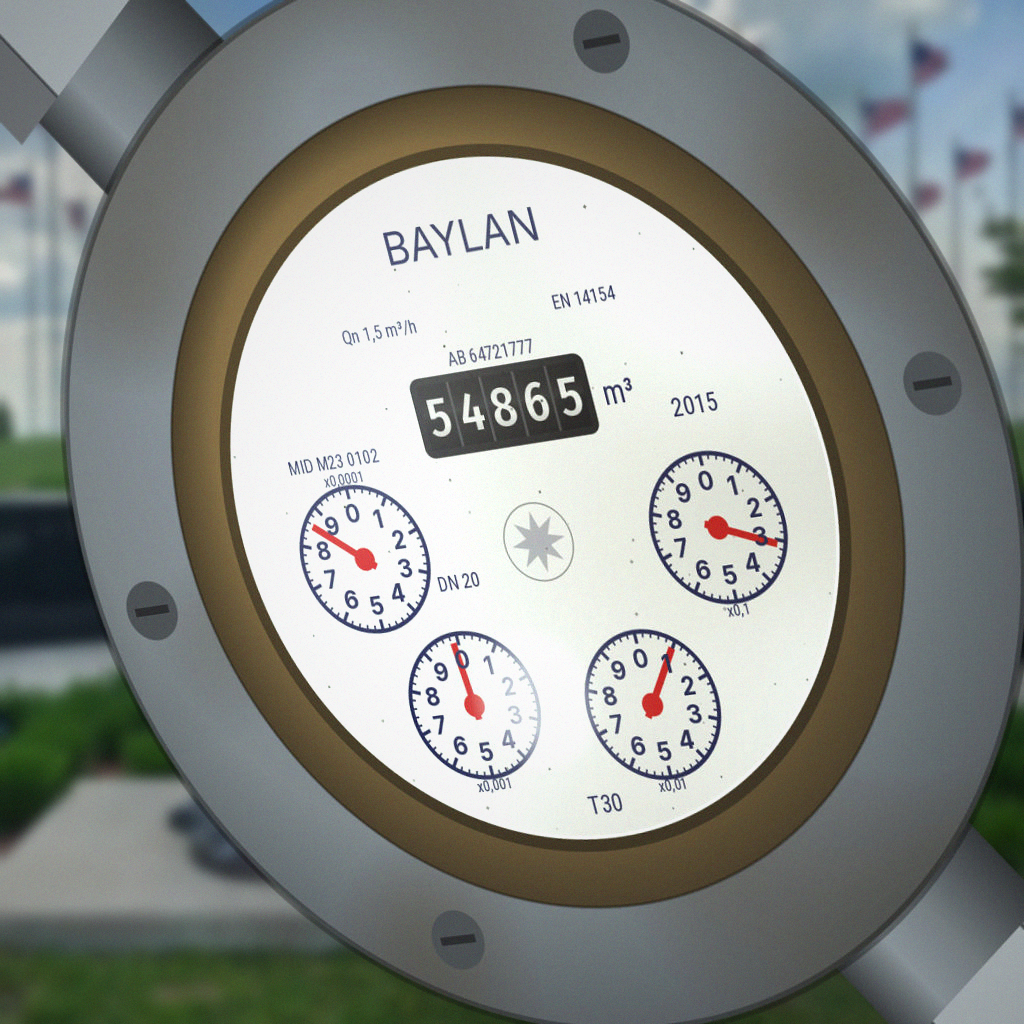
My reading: 54865.3098 m³
